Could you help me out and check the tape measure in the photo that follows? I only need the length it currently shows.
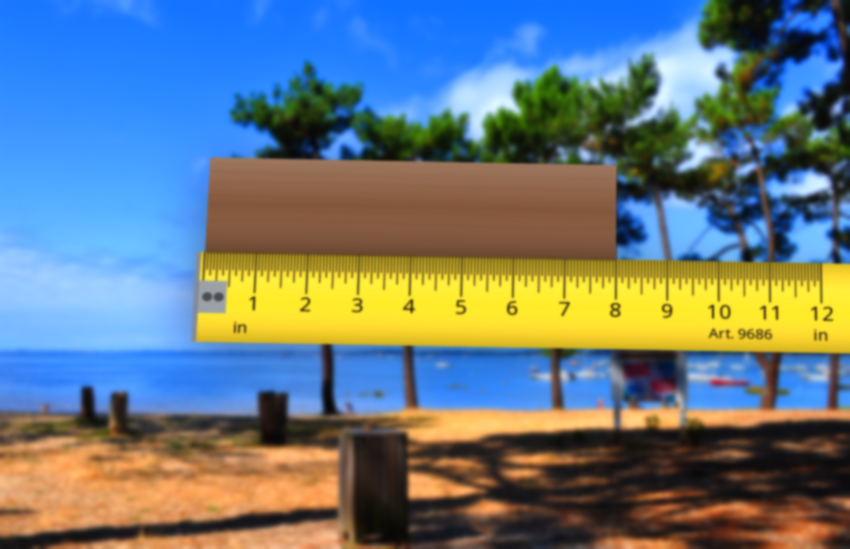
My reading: 8 in
